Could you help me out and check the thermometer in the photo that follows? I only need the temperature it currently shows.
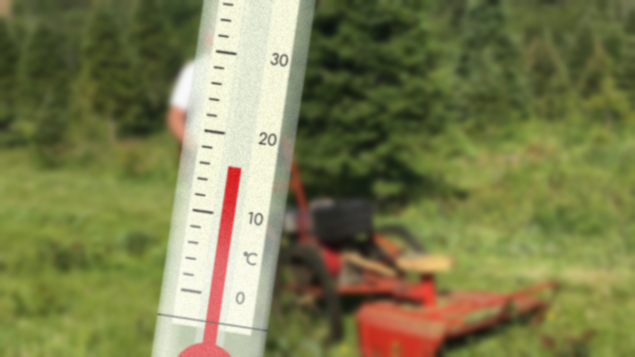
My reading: 16 °C
